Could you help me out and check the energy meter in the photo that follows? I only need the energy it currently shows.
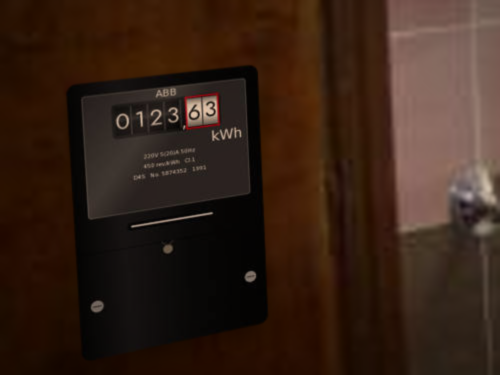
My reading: 123.63 kWh
